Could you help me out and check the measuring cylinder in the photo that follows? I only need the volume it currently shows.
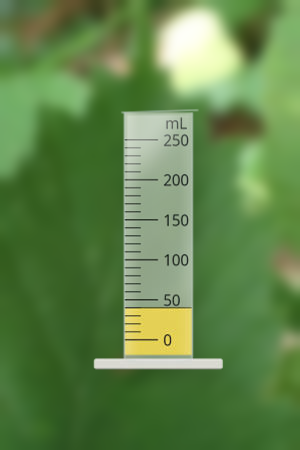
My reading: 40 mL
